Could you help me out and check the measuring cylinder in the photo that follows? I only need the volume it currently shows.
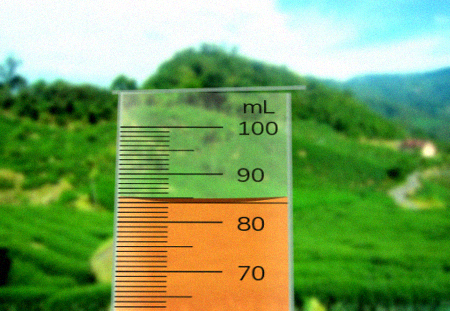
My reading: 84 mL
